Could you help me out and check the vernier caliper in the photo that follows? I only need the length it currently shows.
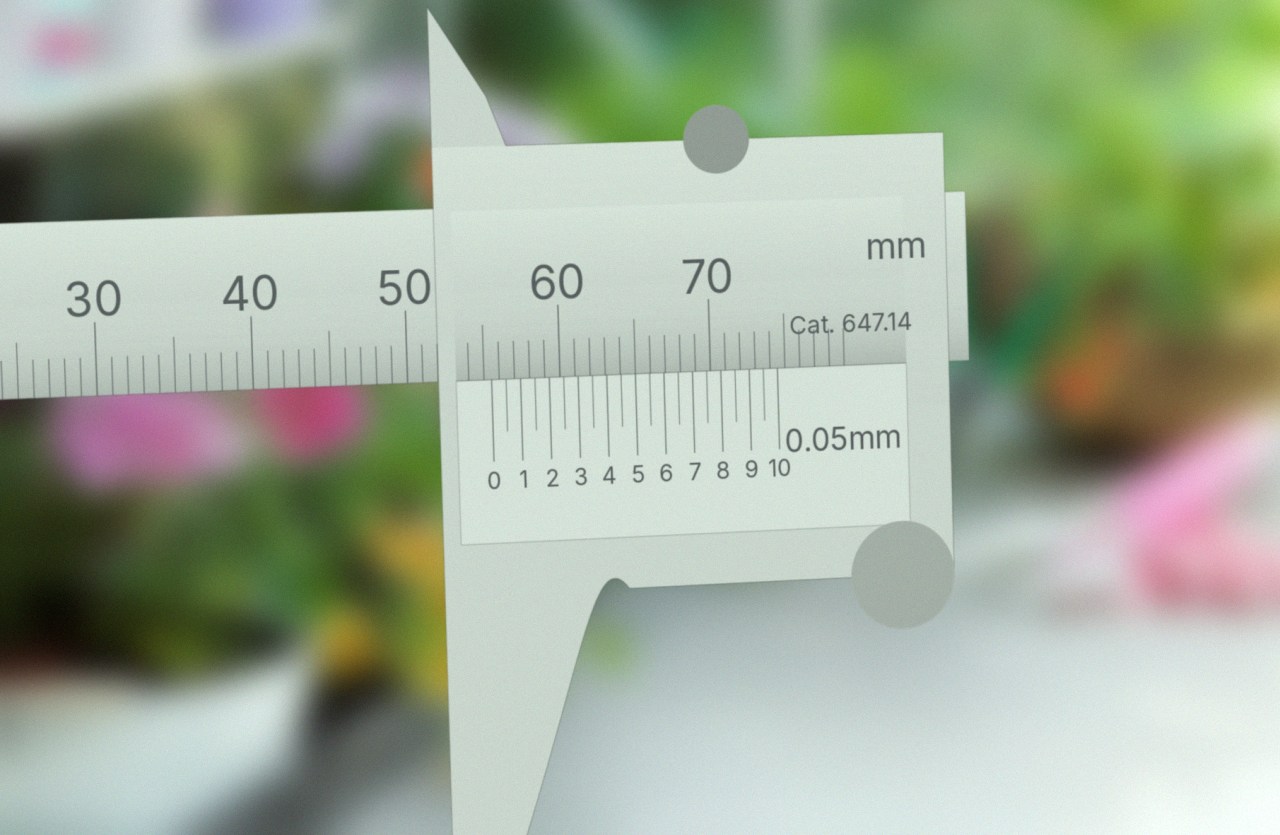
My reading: 55.5 mm
